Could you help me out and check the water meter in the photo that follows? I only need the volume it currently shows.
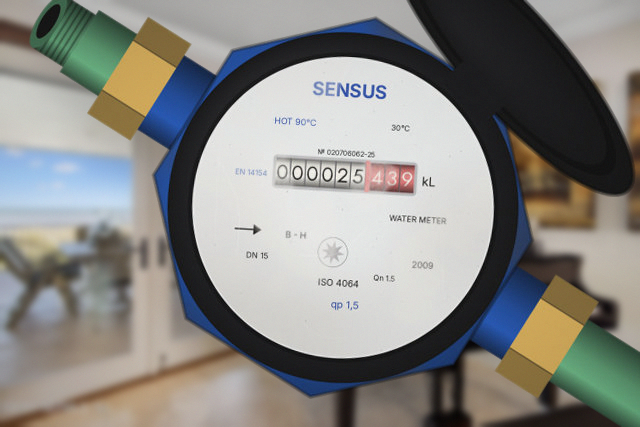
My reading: 25.439 kL
